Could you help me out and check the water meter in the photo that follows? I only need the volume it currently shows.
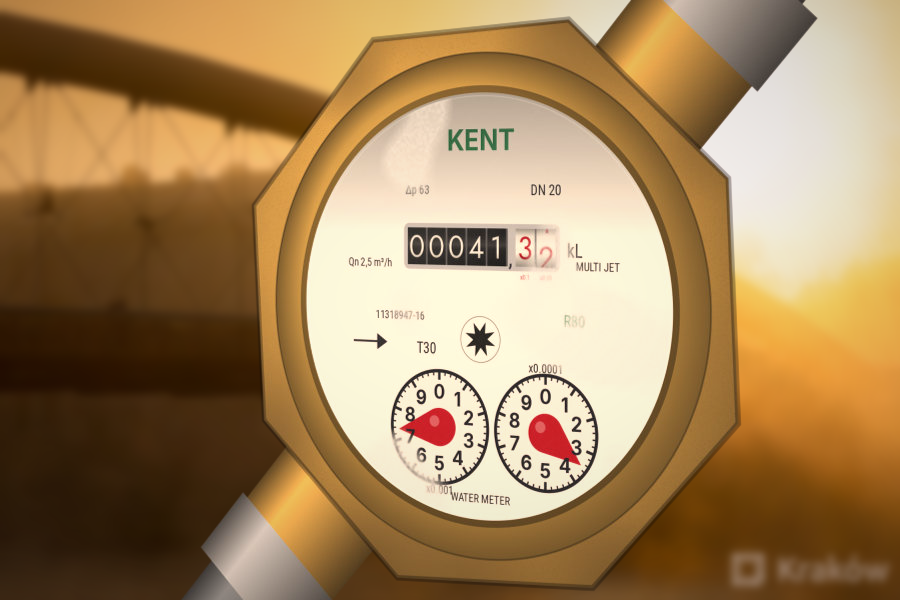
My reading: 41.3173 kL
